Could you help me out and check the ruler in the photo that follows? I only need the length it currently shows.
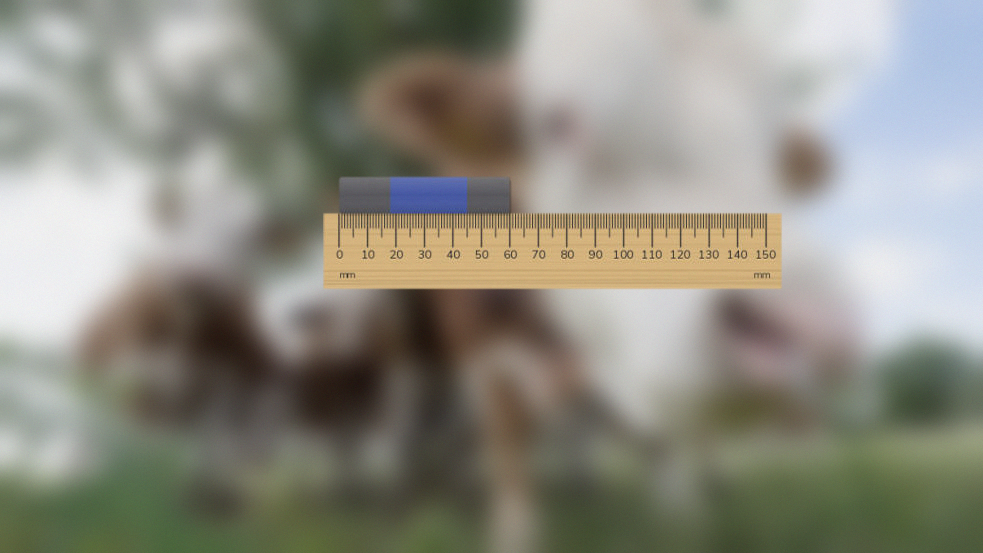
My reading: 60 mm
